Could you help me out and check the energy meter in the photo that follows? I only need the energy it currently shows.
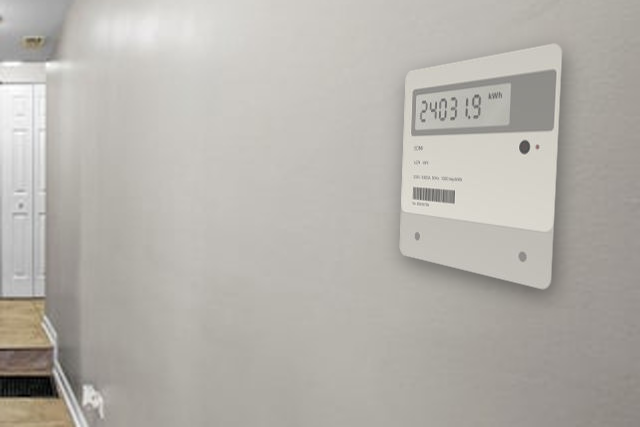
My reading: 24031.9 kWh
